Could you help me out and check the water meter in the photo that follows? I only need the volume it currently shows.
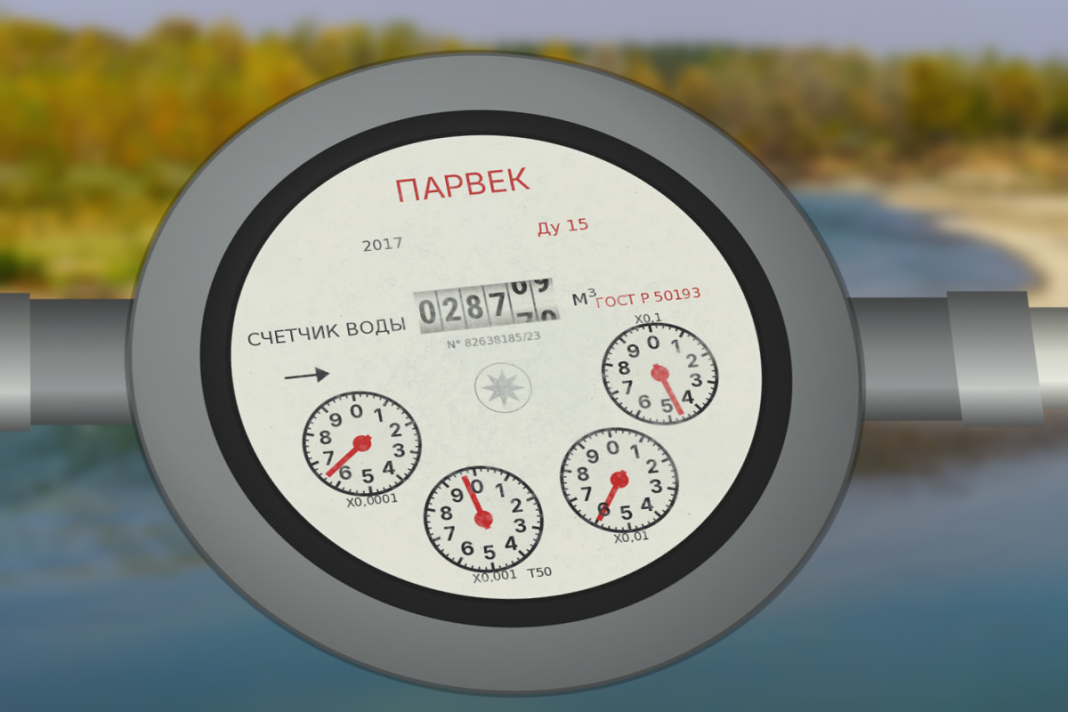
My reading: 28769.4596 m³
